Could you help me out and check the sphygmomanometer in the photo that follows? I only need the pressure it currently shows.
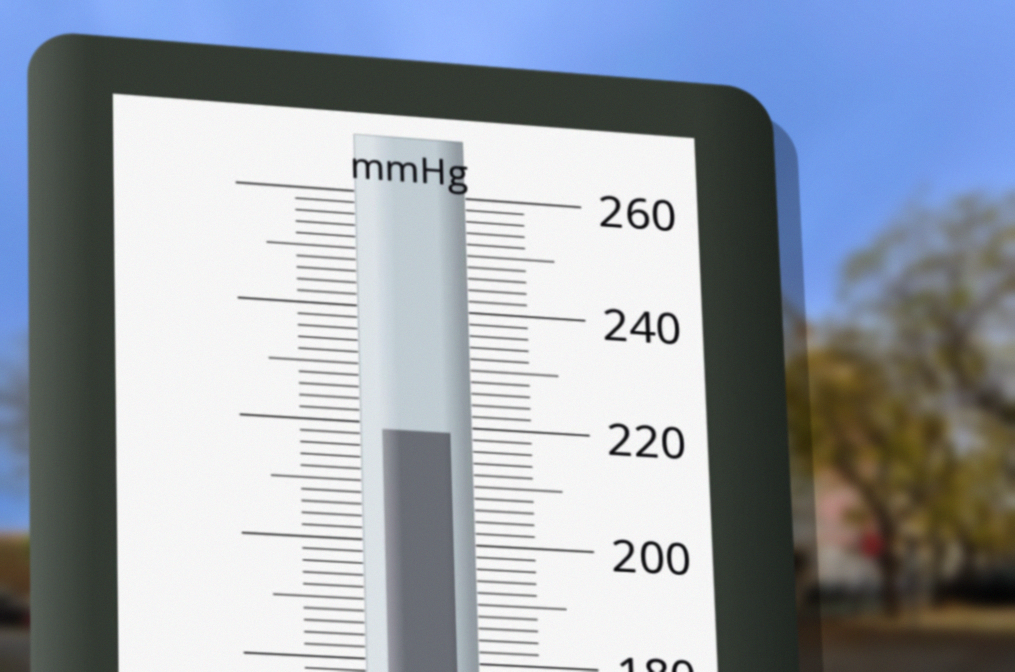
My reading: 219 mmHg
